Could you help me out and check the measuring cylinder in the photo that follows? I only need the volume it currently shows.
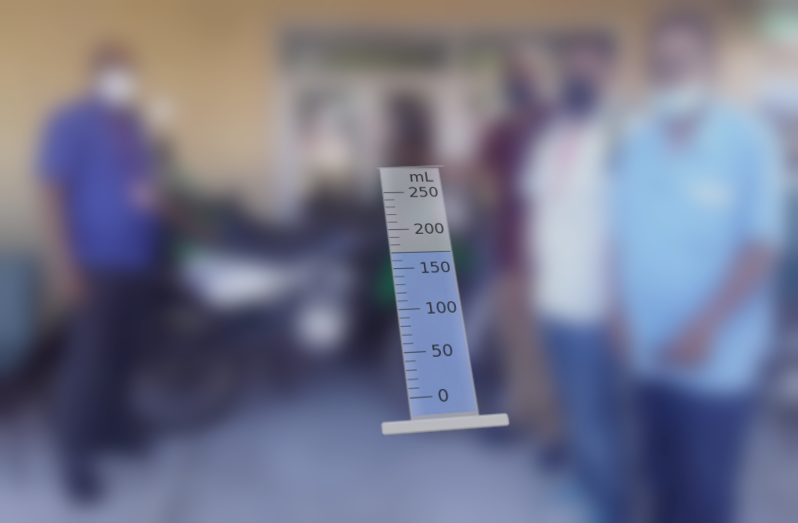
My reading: 170 mL
